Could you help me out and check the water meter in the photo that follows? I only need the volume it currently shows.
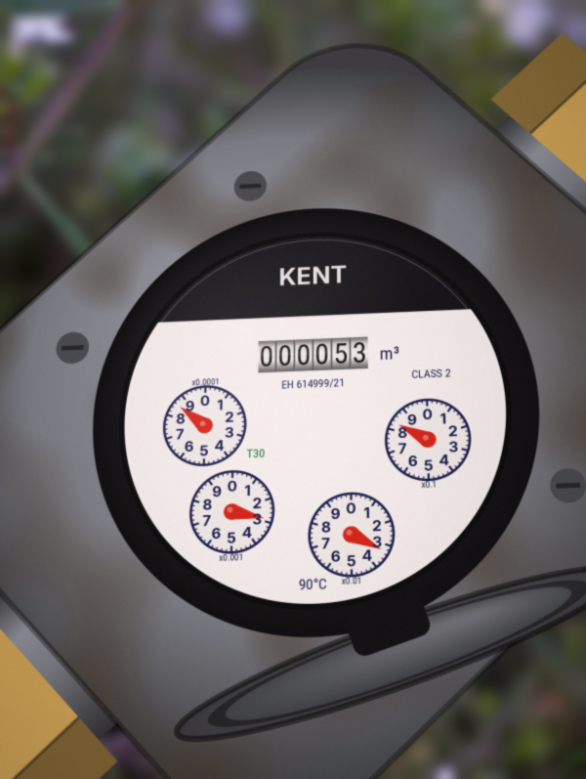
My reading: 53.8328 m³
